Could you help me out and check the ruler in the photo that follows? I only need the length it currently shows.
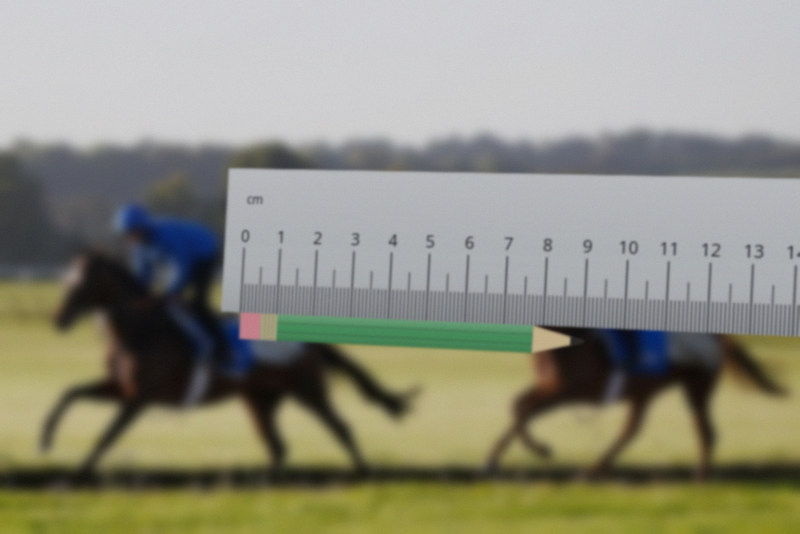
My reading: 9 cm
